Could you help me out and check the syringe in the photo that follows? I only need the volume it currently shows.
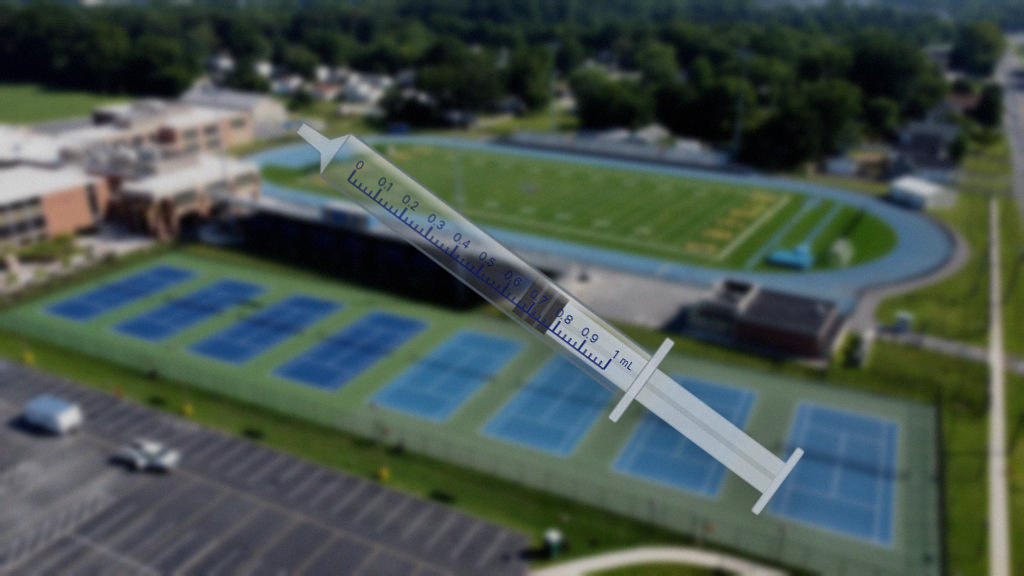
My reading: 0.66 mL
